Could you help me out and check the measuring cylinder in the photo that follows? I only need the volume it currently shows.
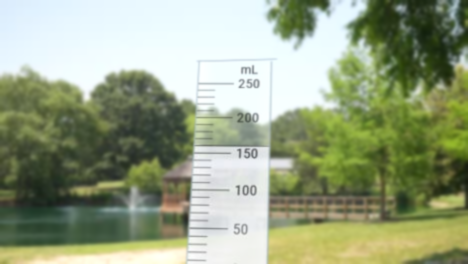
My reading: 160 mL
